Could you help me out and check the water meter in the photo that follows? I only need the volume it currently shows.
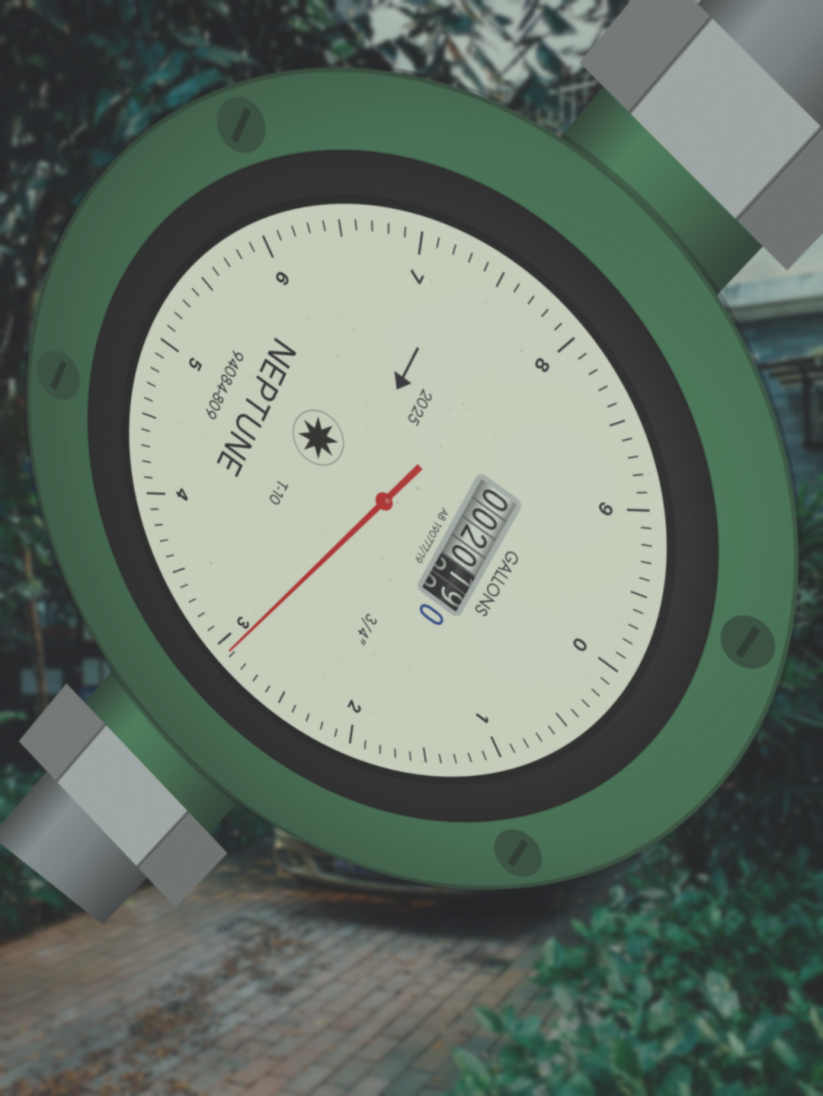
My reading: 20192.9 gal
